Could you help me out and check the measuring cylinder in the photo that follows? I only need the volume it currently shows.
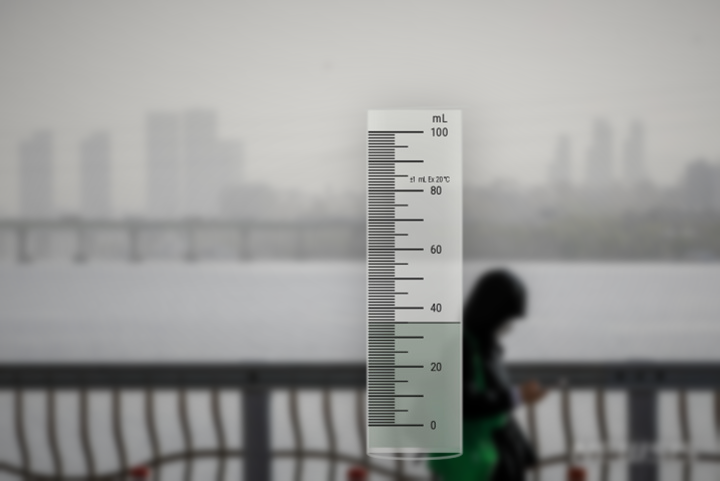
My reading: 35 mL
